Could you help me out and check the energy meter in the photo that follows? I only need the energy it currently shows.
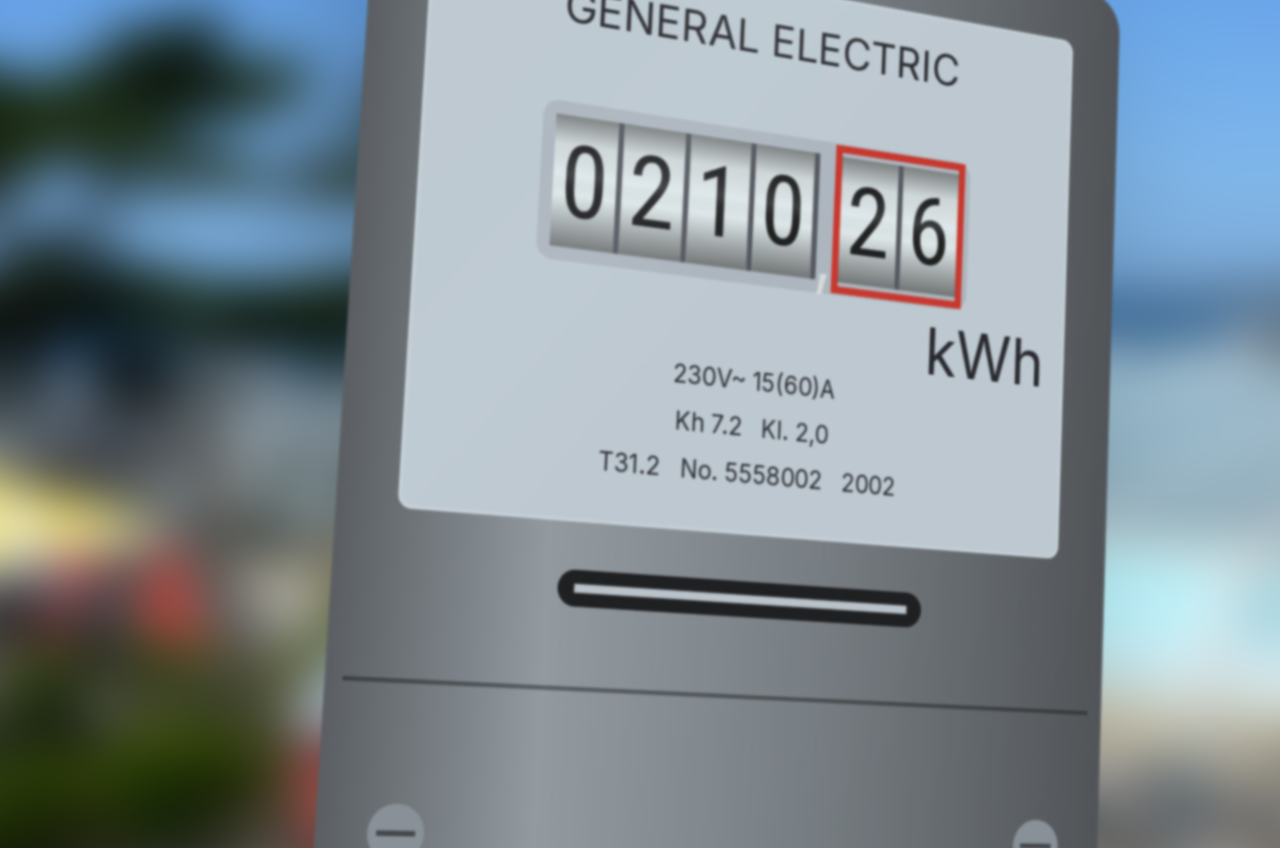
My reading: 210.26 kWh
